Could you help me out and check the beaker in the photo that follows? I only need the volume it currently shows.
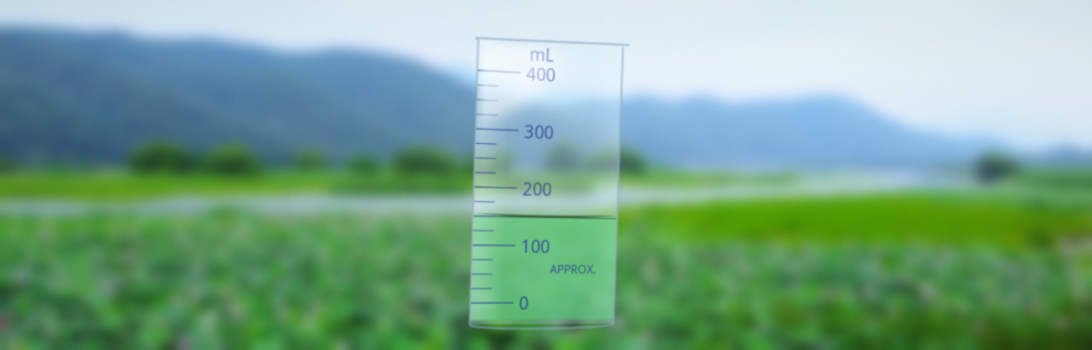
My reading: 150 mL
